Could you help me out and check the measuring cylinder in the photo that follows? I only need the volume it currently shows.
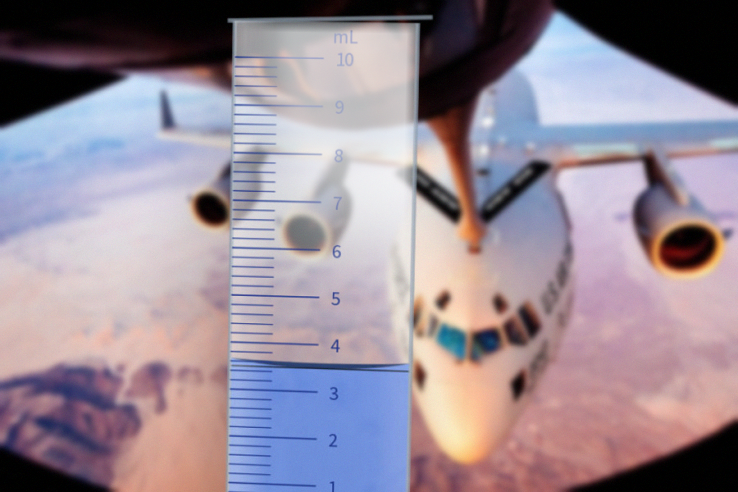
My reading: 3.5 mL
